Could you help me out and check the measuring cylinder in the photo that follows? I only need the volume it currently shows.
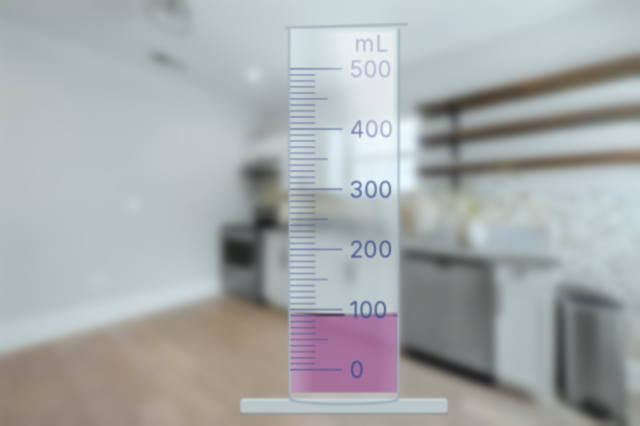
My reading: 90 mL
